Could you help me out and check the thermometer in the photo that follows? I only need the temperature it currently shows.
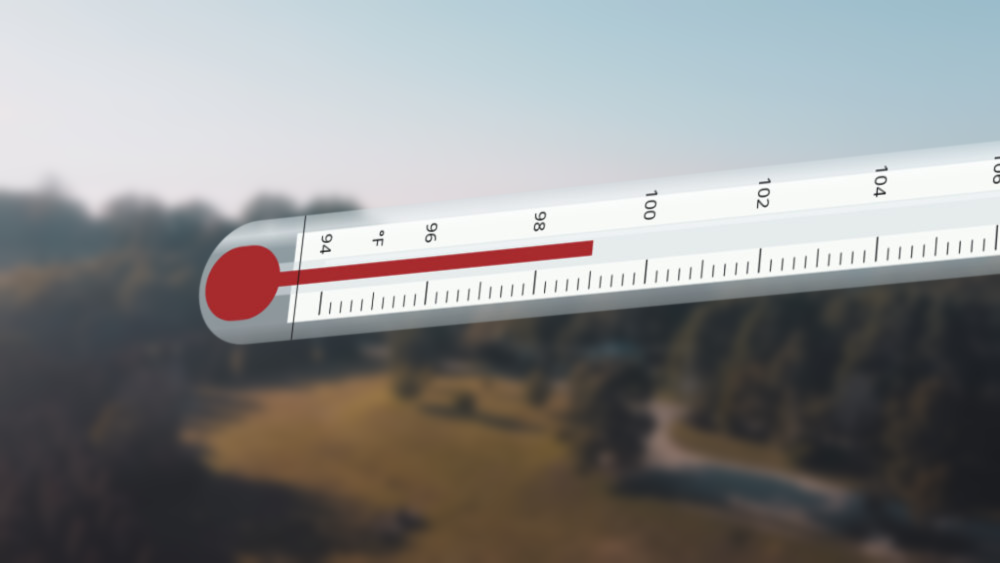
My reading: 99 °F
